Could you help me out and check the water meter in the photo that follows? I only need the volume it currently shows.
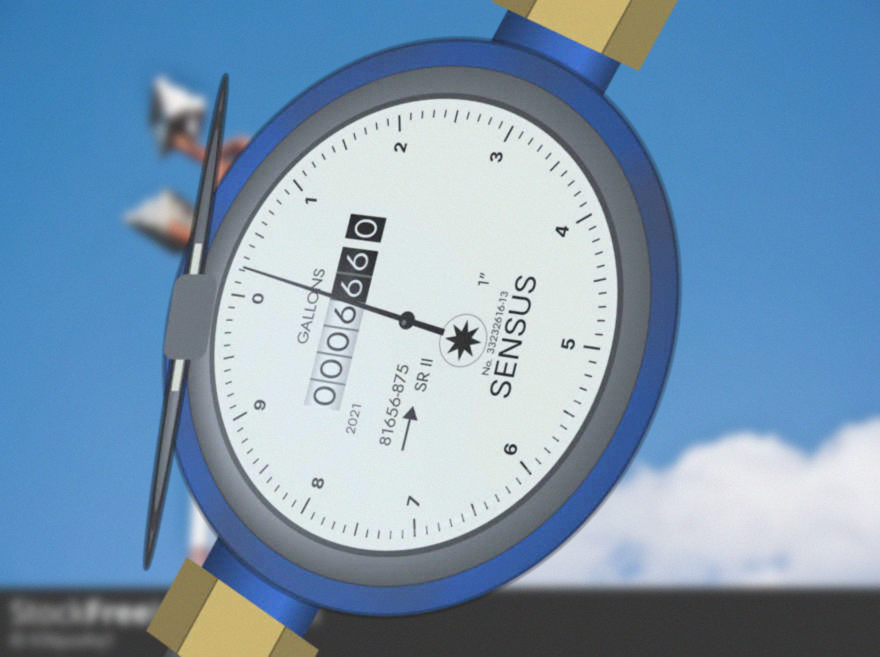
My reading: 6660.2 gal
